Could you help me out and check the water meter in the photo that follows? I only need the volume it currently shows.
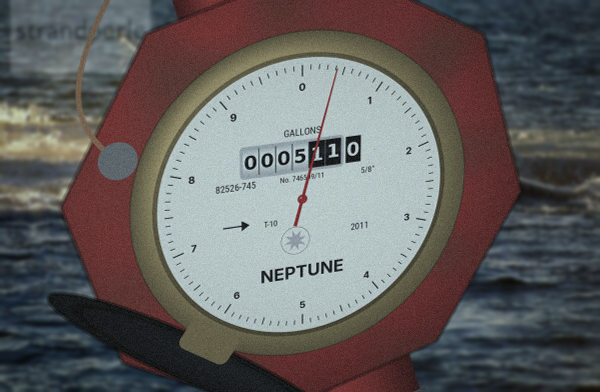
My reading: 5110.4 gal
